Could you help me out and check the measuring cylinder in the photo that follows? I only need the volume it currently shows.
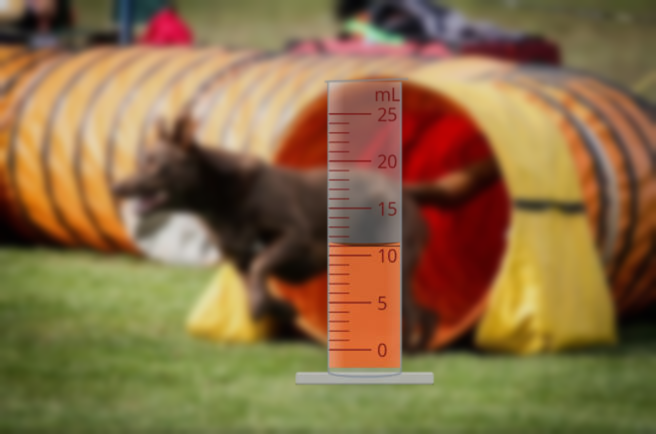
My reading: 11 mL
